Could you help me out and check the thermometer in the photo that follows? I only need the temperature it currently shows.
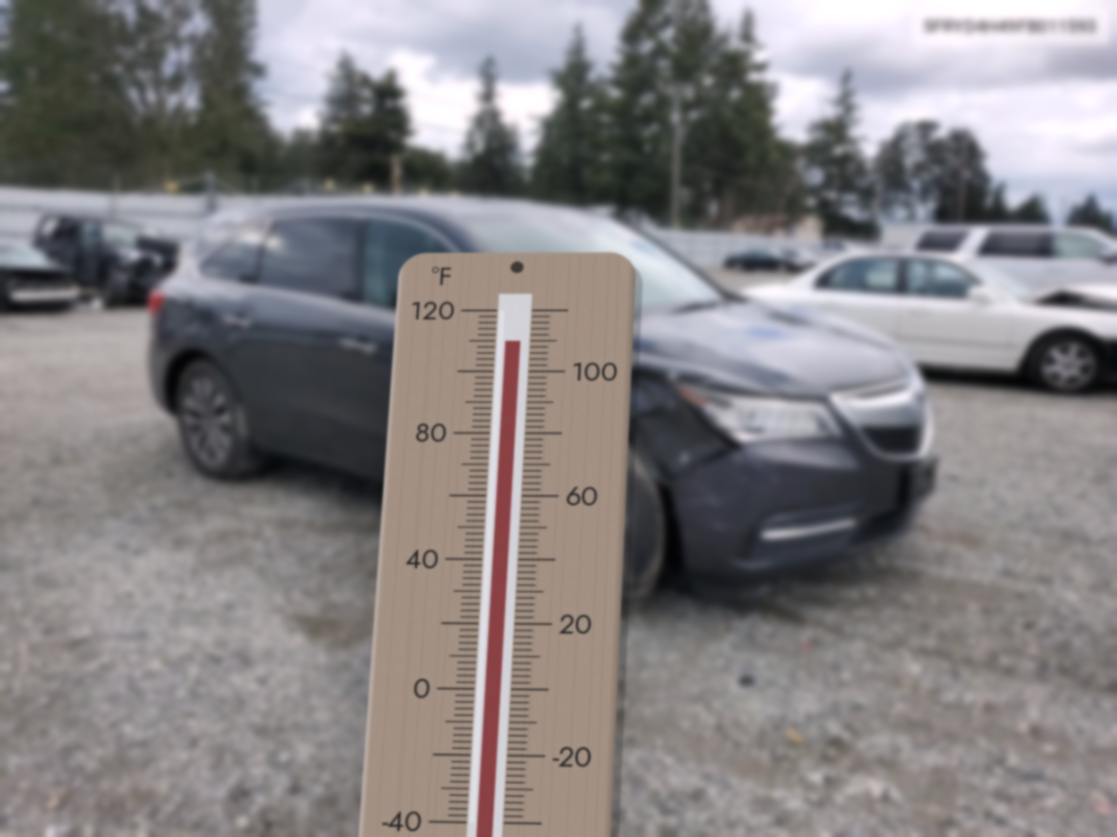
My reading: 110 °F
